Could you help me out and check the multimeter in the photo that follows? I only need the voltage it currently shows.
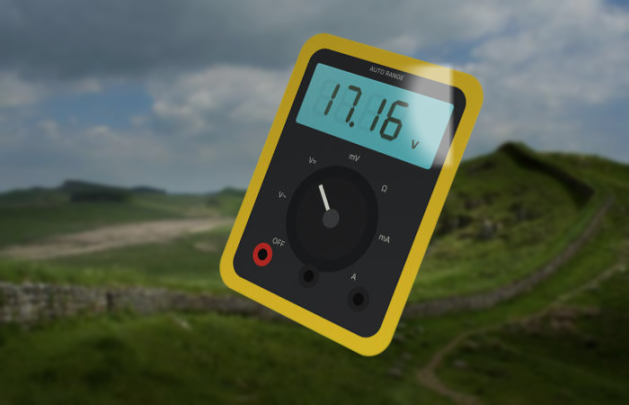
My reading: 17.16 V
